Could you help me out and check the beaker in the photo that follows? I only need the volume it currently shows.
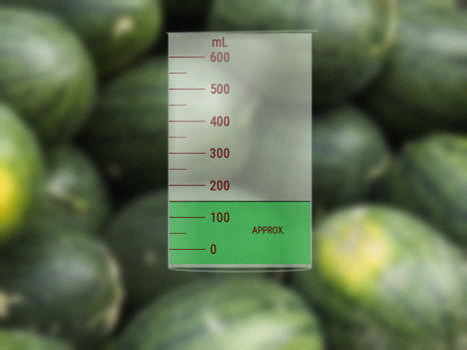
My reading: 150 mL
